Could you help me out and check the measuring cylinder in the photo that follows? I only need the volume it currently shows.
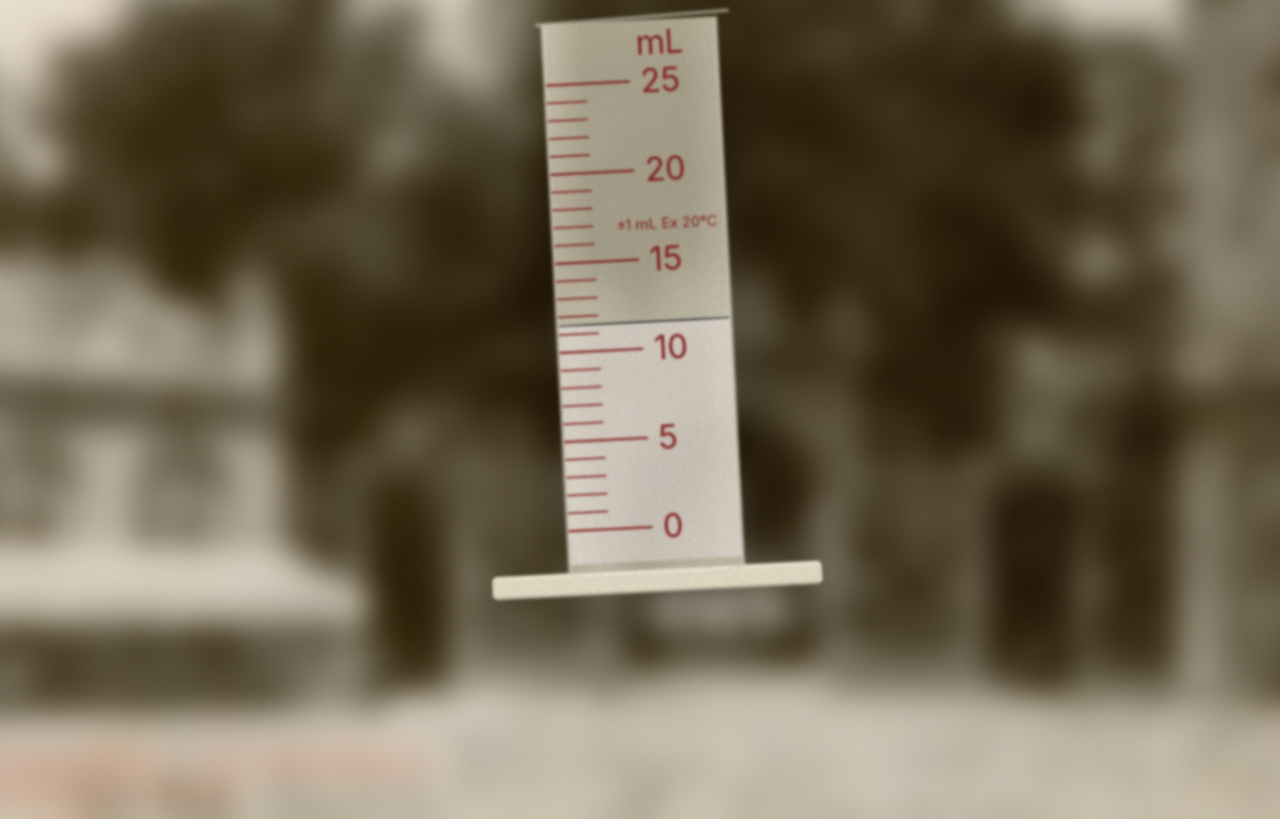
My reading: 11.5 mL
